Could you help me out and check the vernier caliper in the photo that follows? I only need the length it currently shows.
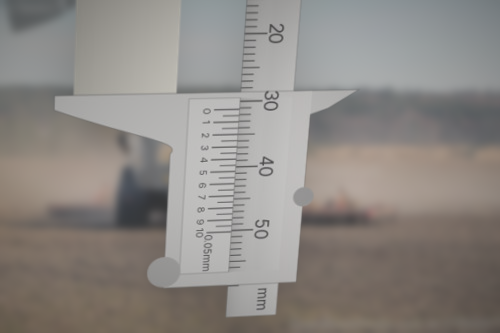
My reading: 31.2 mm
